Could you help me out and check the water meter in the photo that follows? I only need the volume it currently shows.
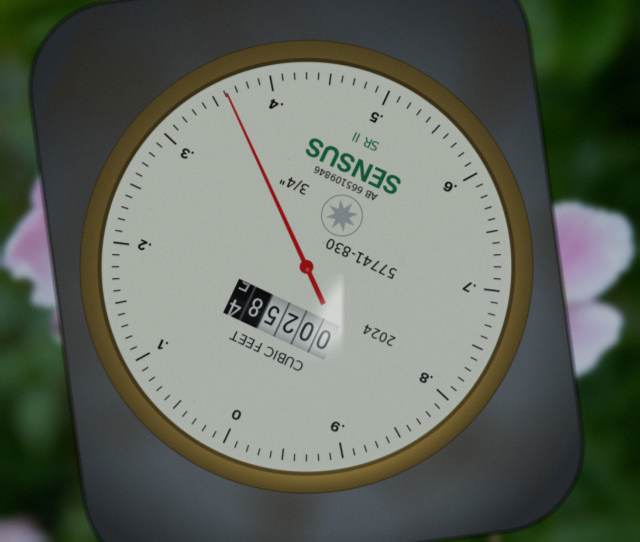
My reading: 2584.36 ft³
